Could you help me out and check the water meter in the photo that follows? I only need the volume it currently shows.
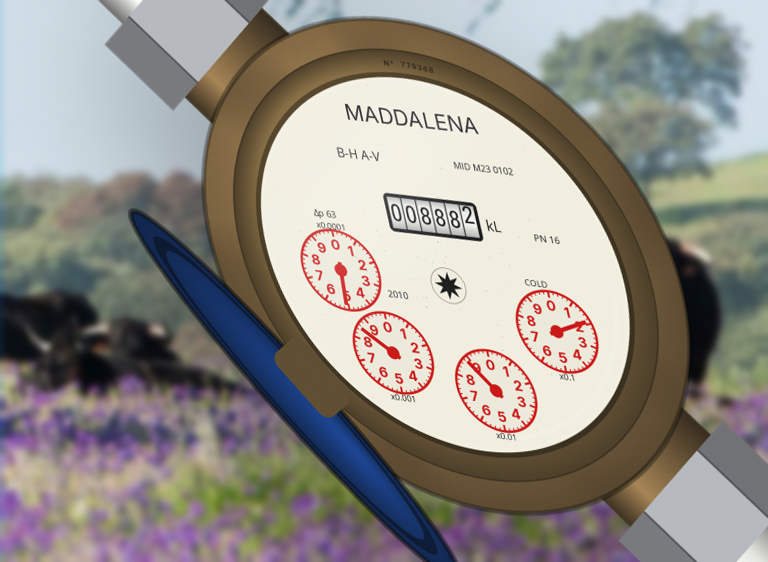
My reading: 8882.1885 kL
